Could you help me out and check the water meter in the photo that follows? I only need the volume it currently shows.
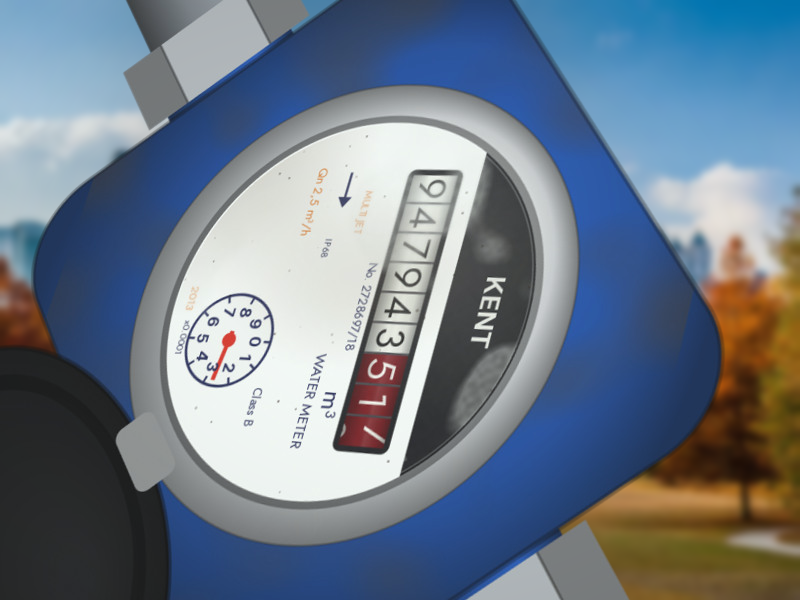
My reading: 947943.5172 m³
